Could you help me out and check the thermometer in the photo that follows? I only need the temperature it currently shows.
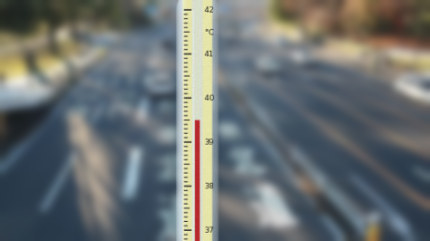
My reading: 39.5 °C
